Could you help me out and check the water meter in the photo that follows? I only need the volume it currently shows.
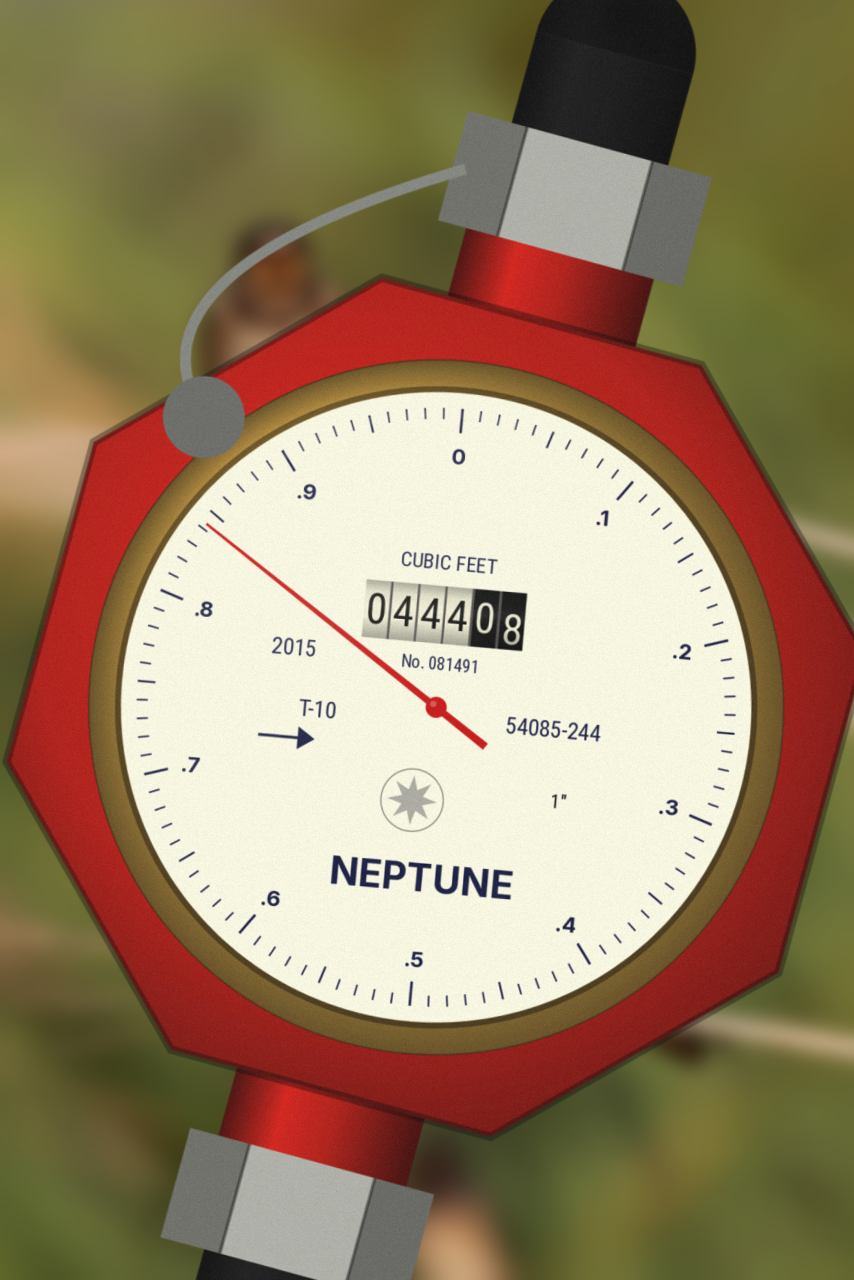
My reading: 44407.84 ft³
